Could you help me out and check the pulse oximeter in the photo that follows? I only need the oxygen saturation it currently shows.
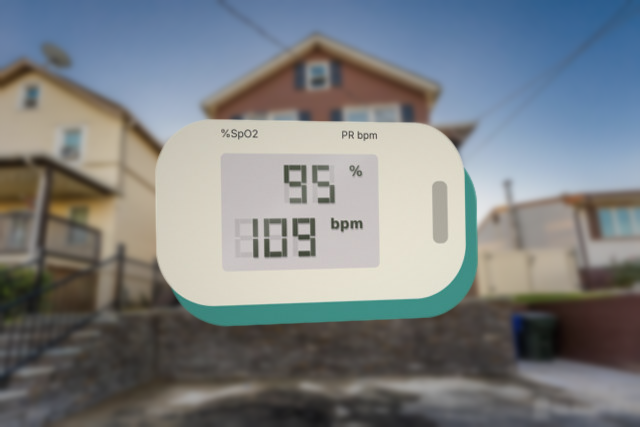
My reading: 95 %
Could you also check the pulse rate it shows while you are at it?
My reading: 109 bpm
